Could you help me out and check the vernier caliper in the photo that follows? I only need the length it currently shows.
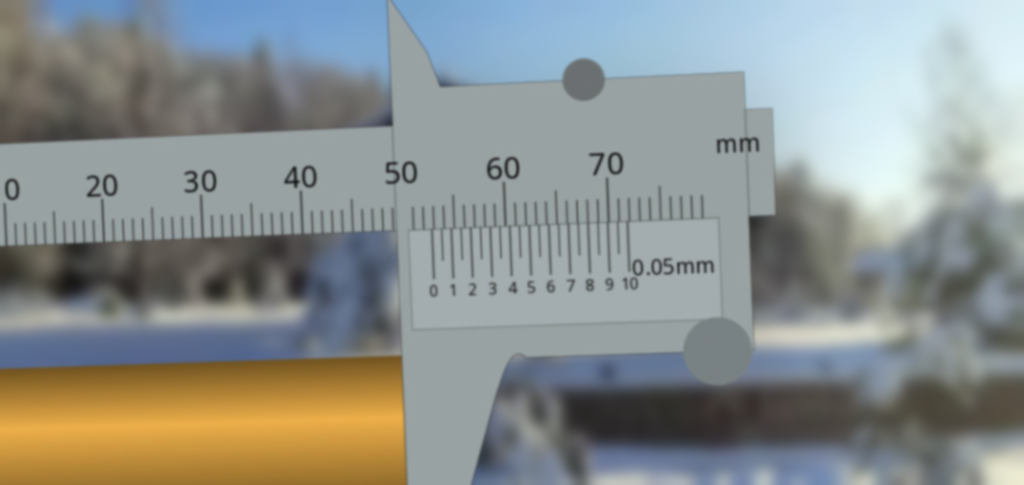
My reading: 52.8 mm
